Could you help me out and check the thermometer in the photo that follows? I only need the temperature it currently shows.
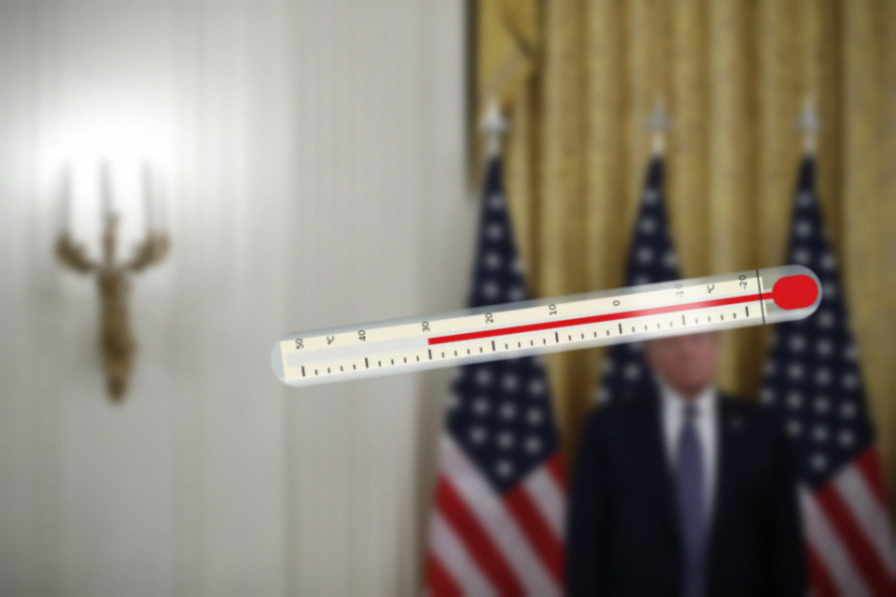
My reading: 30 °C
